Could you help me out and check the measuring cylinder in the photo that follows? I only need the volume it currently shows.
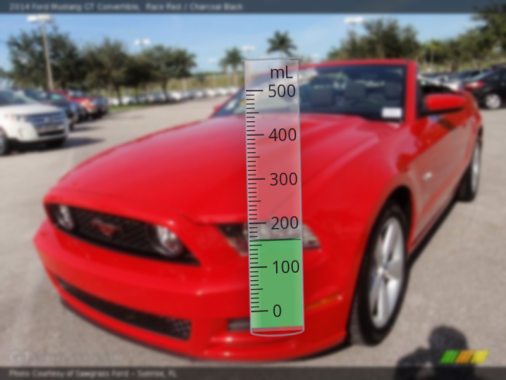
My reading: 160 mL
